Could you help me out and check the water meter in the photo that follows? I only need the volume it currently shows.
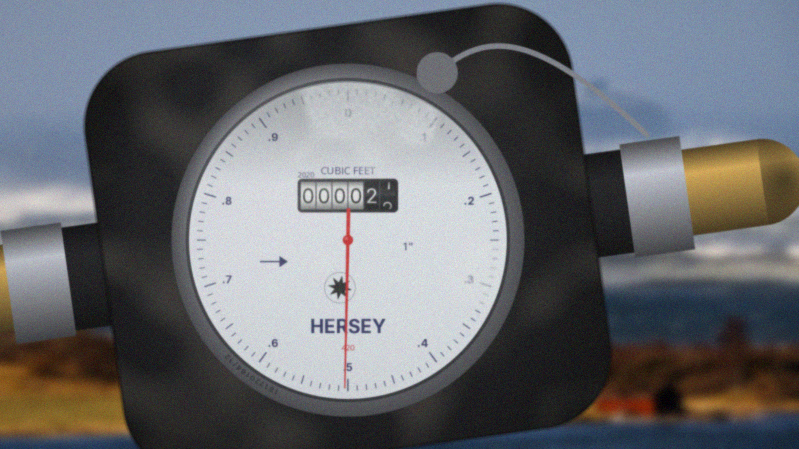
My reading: 21.50 ft³
